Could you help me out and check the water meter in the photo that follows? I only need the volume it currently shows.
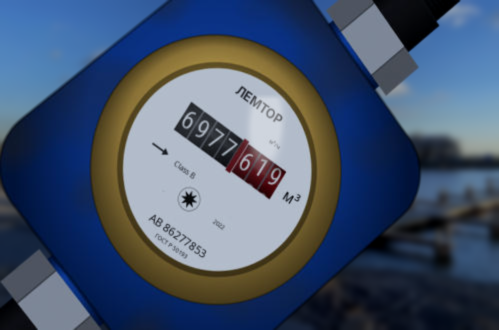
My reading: 6977.619 m³
